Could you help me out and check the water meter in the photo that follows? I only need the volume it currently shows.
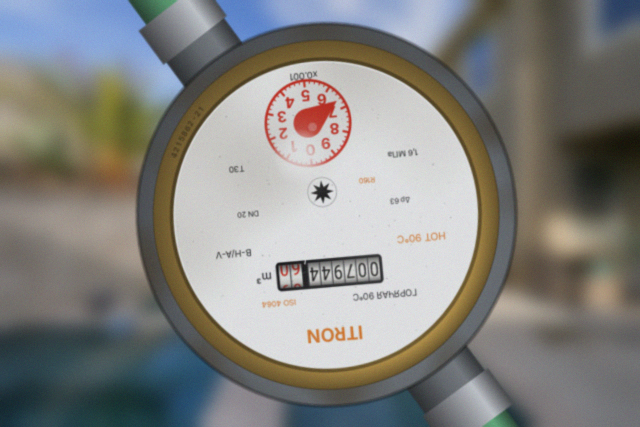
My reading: 7944.596 m³
